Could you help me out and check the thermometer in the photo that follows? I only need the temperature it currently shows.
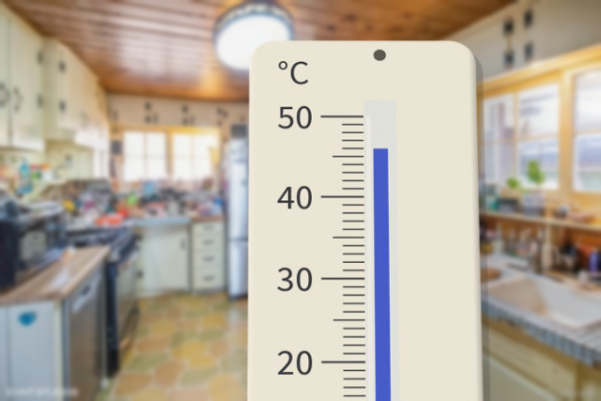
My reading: 46 °C
